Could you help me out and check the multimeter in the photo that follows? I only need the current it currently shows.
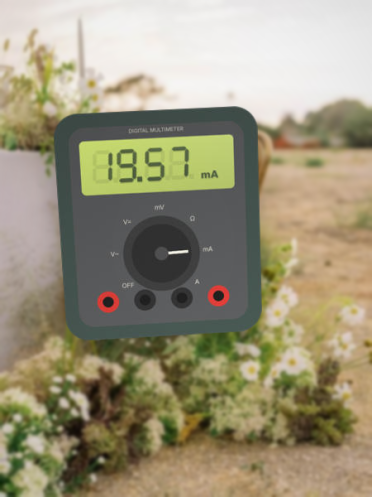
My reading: 19.57 mA
